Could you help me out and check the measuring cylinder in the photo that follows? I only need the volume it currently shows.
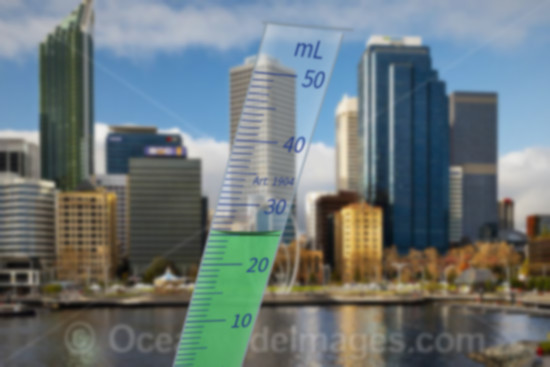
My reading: 25 mL
